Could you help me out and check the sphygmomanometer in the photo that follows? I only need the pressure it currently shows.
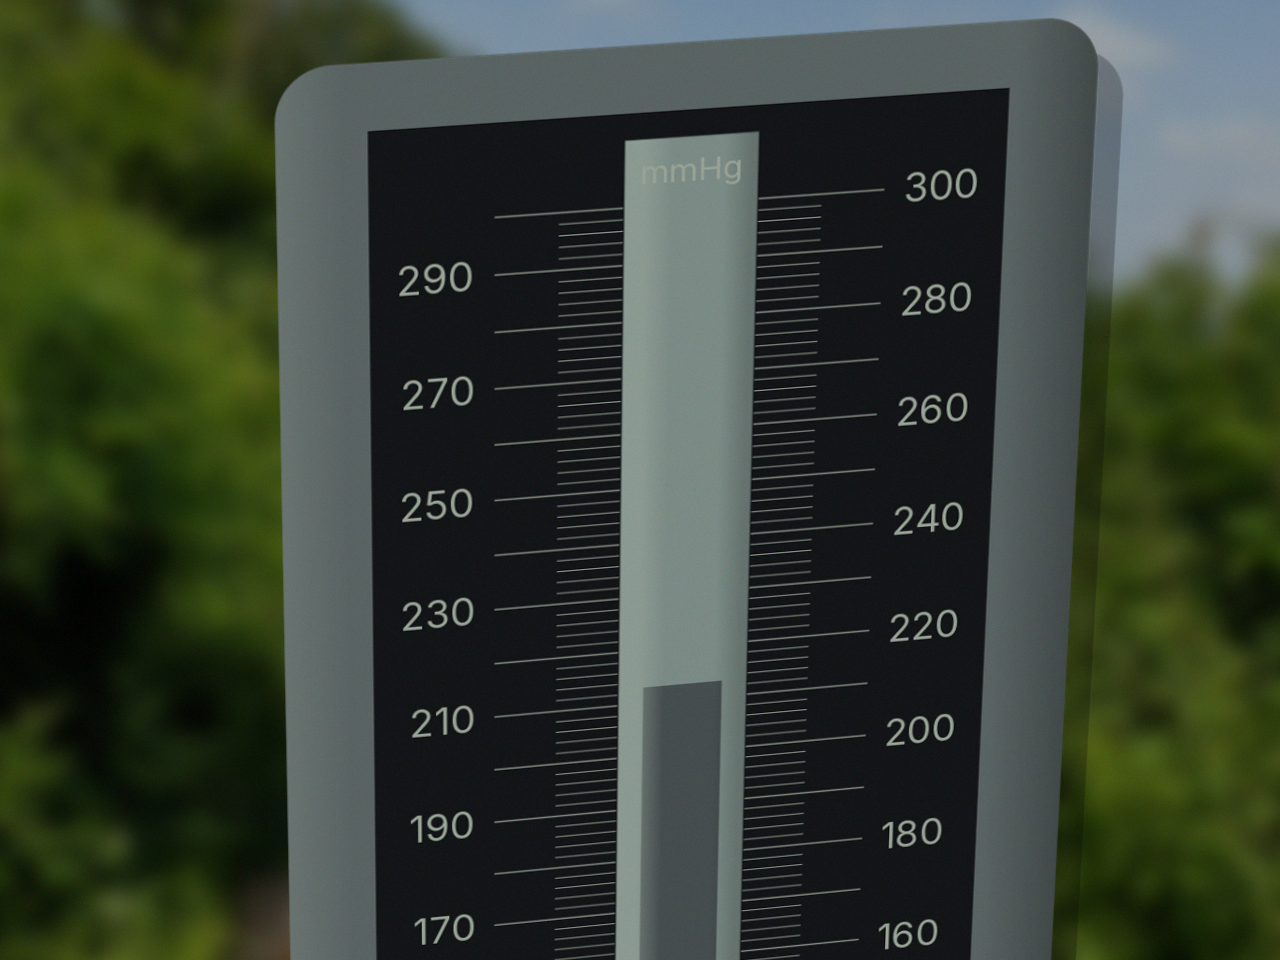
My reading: 213 mmHg
